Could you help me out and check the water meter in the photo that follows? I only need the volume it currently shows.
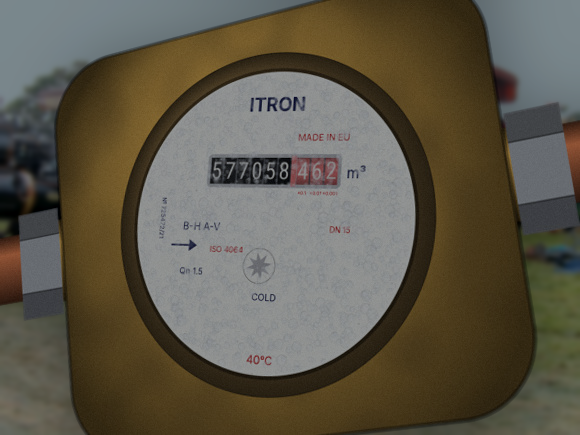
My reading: 577058.462 m³
